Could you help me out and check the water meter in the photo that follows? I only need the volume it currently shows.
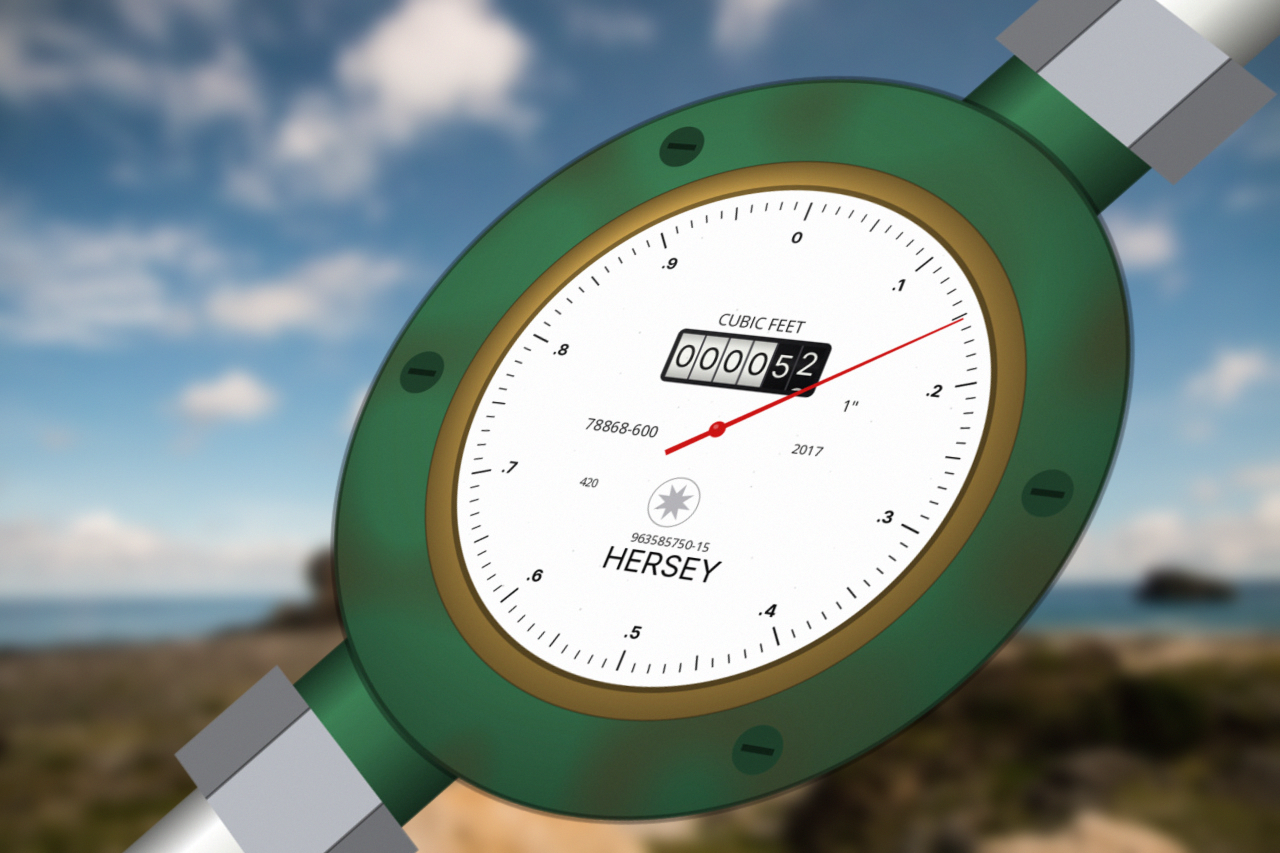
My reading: 52.15 ft³
